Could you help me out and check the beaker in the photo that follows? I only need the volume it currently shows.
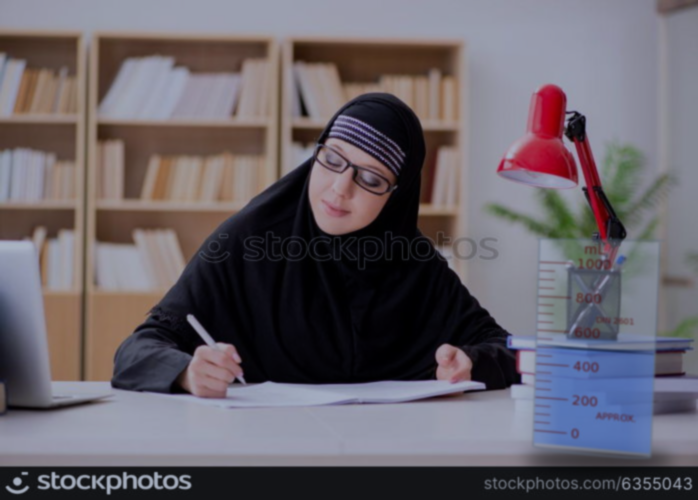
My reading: 500 mL
